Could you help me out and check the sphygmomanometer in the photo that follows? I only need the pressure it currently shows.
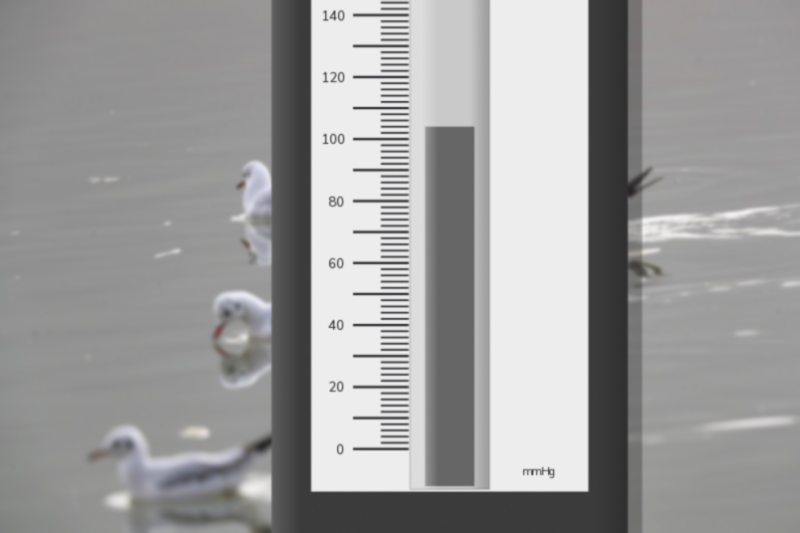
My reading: 104 mmHg
